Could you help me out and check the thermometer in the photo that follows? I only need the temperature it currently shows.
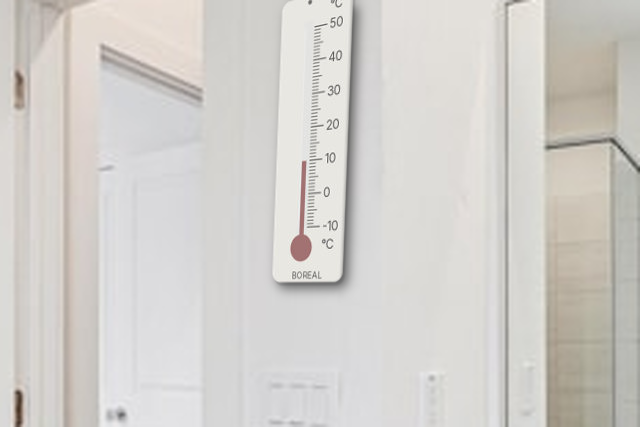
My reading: 10 °C
